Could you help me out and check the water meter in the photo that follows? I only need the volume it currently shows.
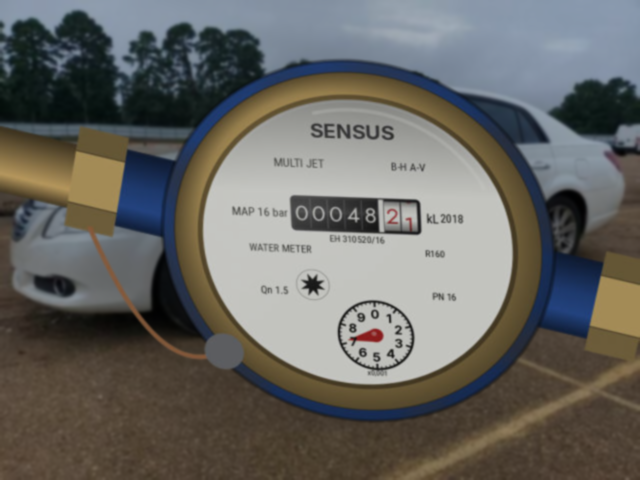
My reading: 48.207 kL
